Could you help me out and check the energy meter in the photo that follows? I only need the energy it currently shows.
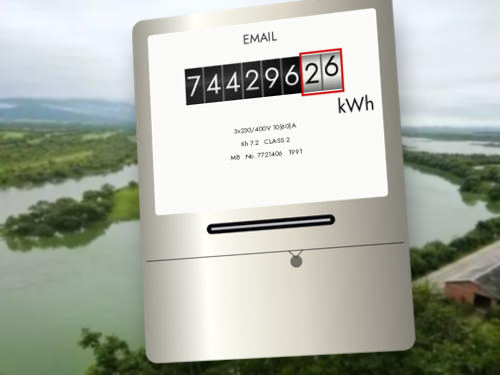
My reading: 744296.26 kWh
